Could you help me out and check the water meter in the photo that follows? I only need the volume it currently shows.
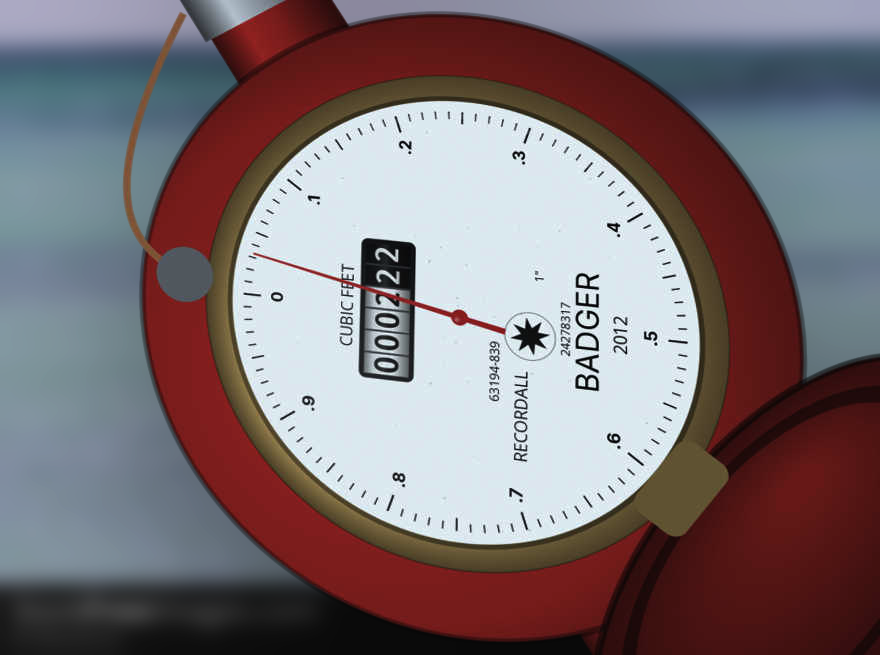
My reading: 222.03 ft³
